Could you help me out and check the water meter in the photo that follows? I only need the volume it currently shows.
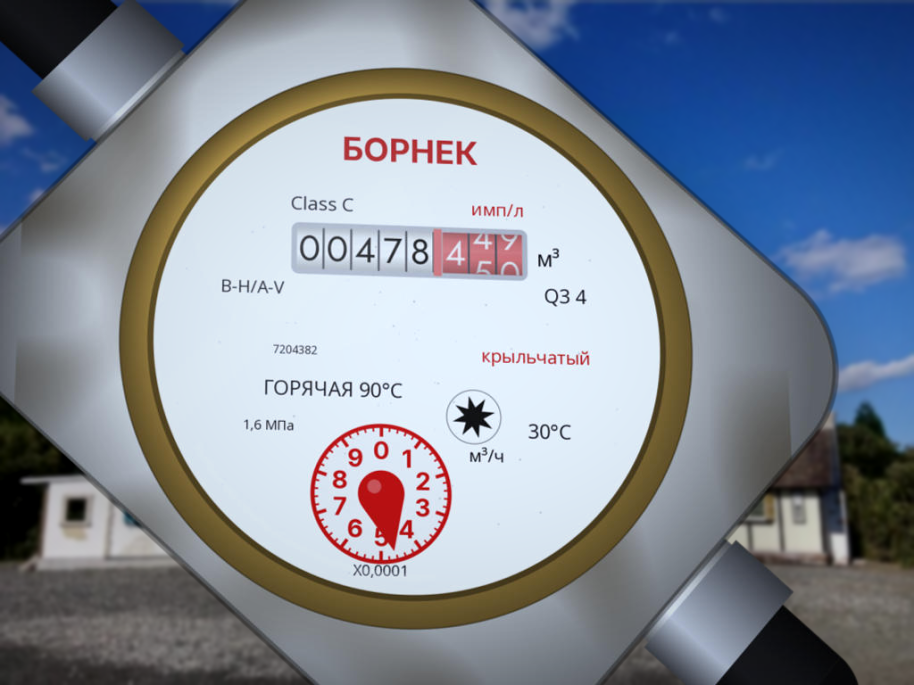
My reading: 478.4494 m³
